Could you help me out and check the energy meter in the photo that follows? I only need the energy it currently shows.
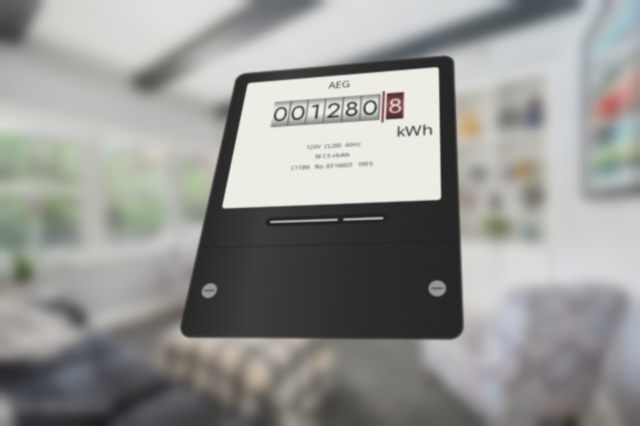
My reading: 1280.8 kWh
